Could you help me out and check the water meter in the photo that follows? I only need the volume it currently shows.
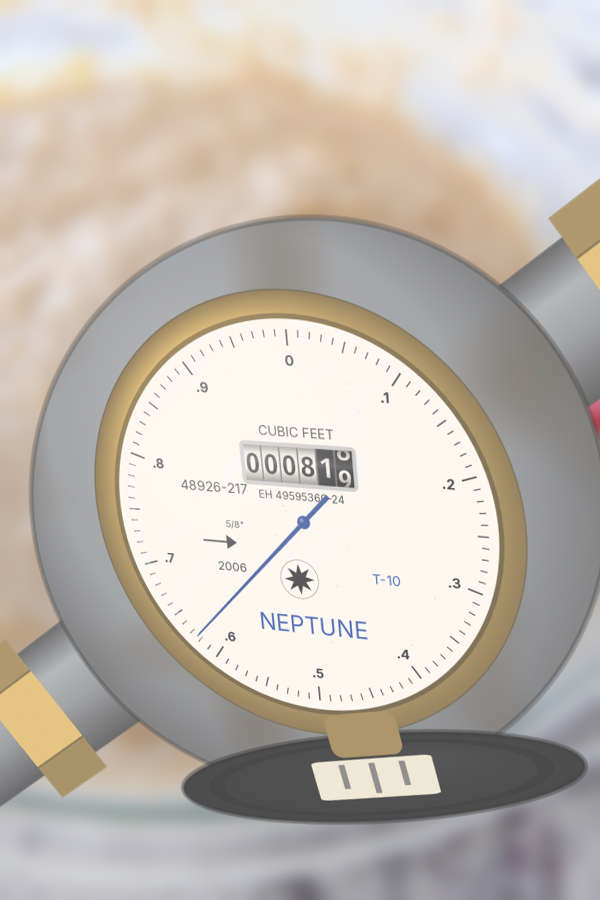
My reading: 818.62 ft³
